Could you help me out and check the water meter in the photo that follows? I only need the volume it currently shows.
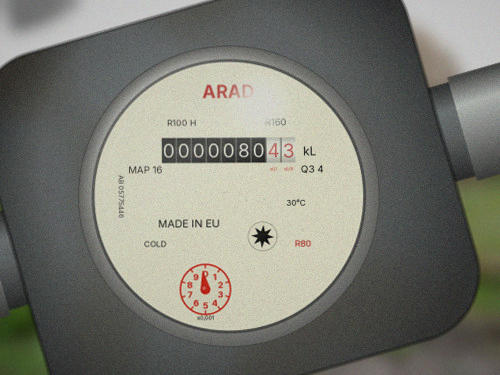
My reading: 80.429 kL
